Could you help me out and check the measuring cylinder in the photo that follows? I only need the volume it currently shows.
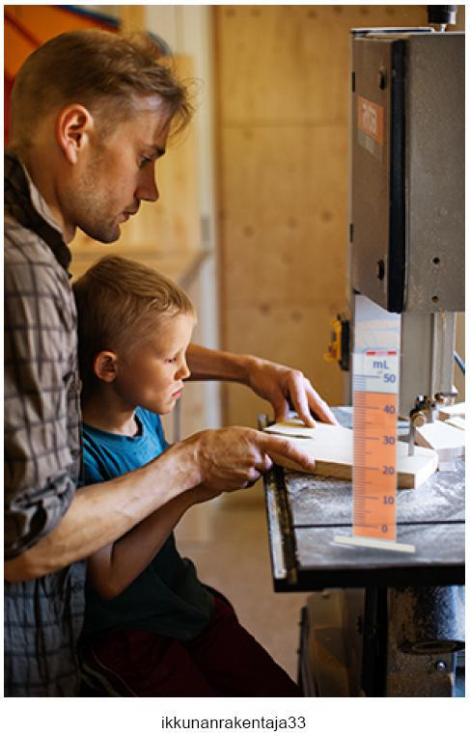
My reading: 45 mL
